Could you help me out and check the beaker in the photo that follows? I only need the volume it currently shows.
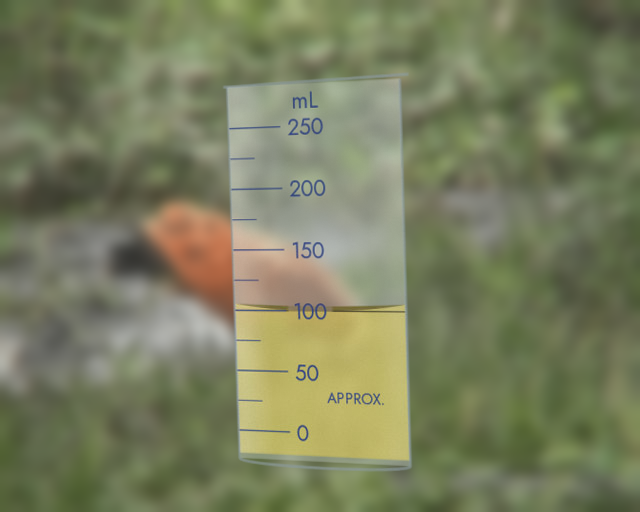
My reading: 100 mL
